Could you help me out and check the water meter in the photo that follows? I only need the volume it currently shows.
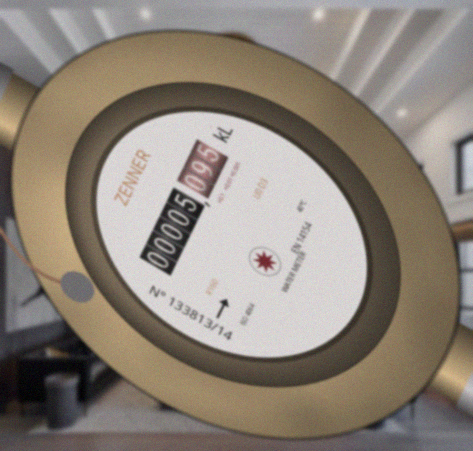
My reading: 5.095 kL
